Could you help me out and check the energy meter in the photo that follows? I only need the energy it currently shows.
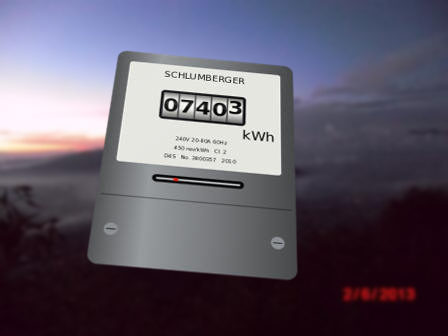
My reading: 7403 kWh
